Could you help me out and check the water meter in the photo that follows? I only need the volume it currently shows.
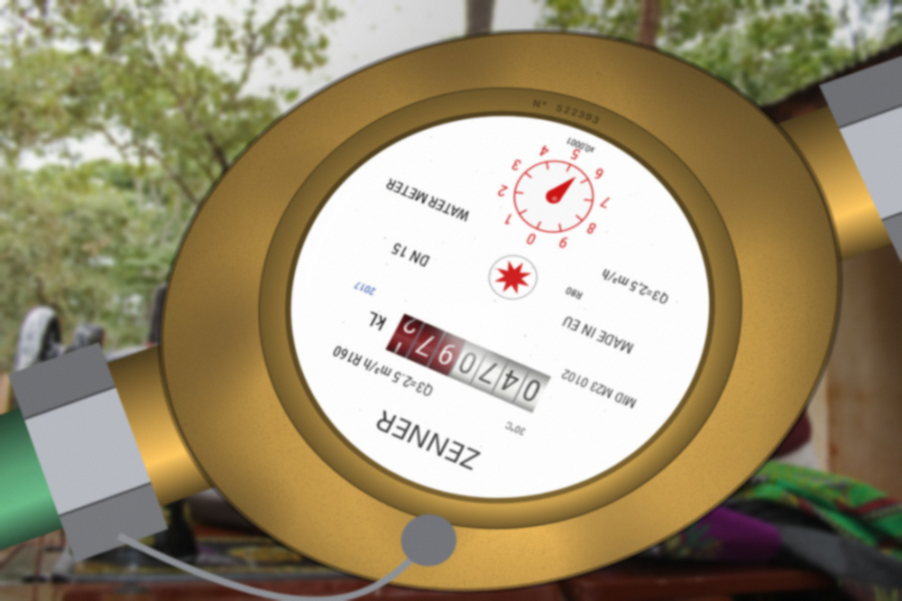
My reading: 470.9715 kL
